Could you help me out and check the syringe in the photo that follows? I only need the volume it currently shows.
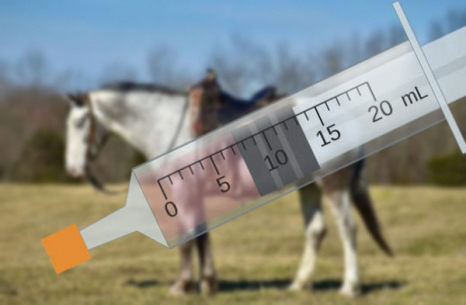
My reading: 7.5 mL
